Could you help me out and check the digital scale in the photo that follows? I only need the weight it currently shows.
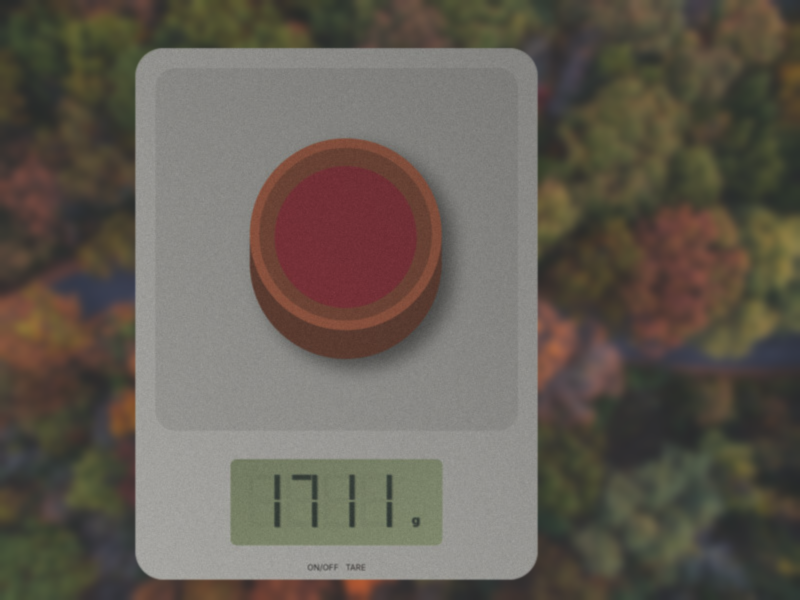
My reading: 1711 g
